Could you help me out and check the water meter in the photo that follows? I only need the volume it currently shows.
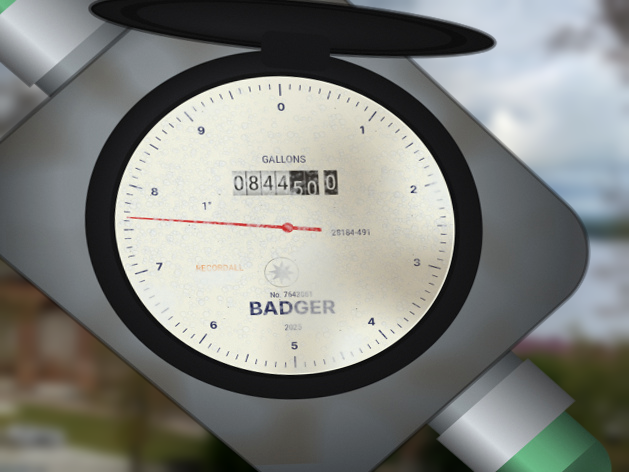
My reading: 844497.6 gal
